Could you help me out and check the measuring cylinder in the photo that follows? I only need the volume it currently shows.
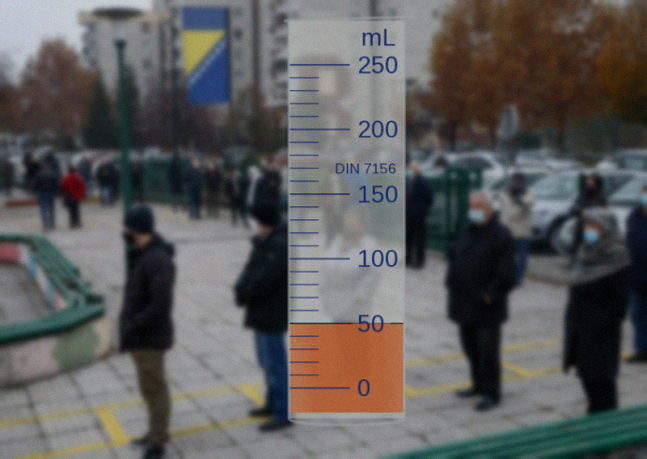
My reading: 50 mL
